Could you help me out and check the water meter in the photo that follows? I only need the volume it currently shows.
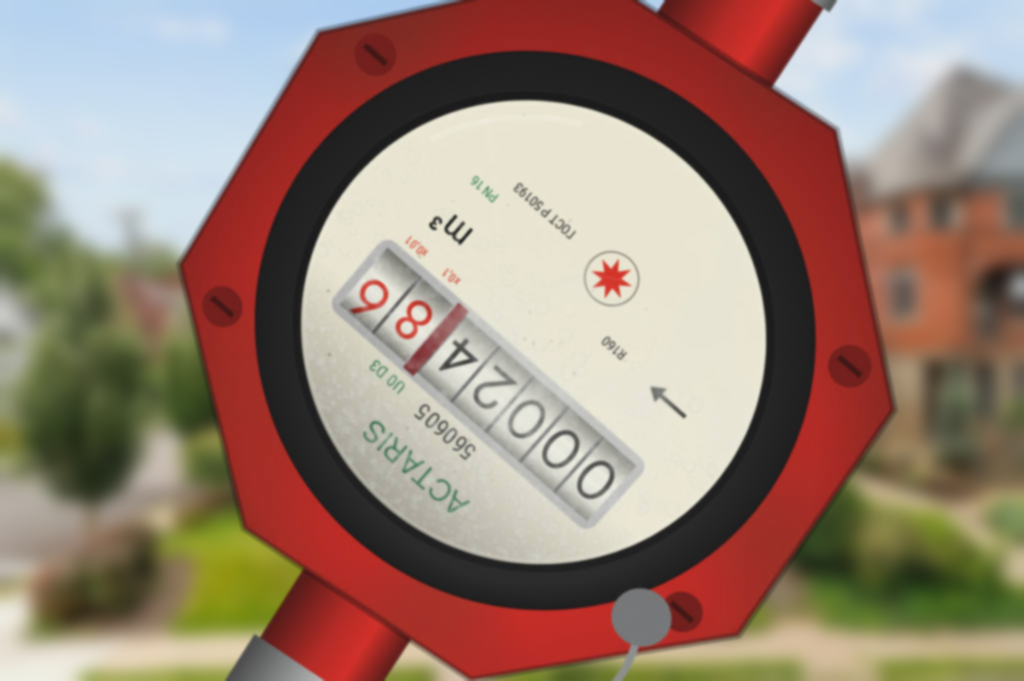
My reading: 24.86 m³
